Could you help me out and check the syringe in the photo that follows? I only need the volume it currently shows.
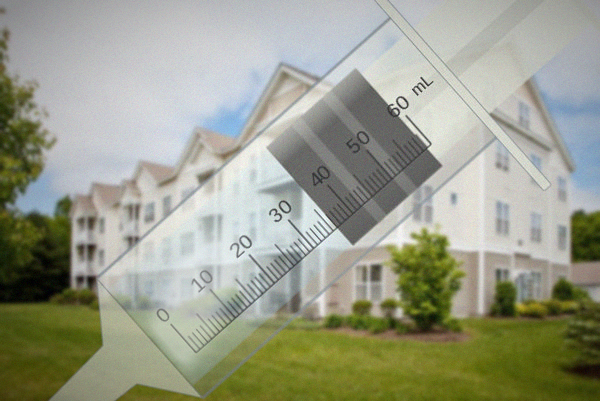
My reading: 36 mL
